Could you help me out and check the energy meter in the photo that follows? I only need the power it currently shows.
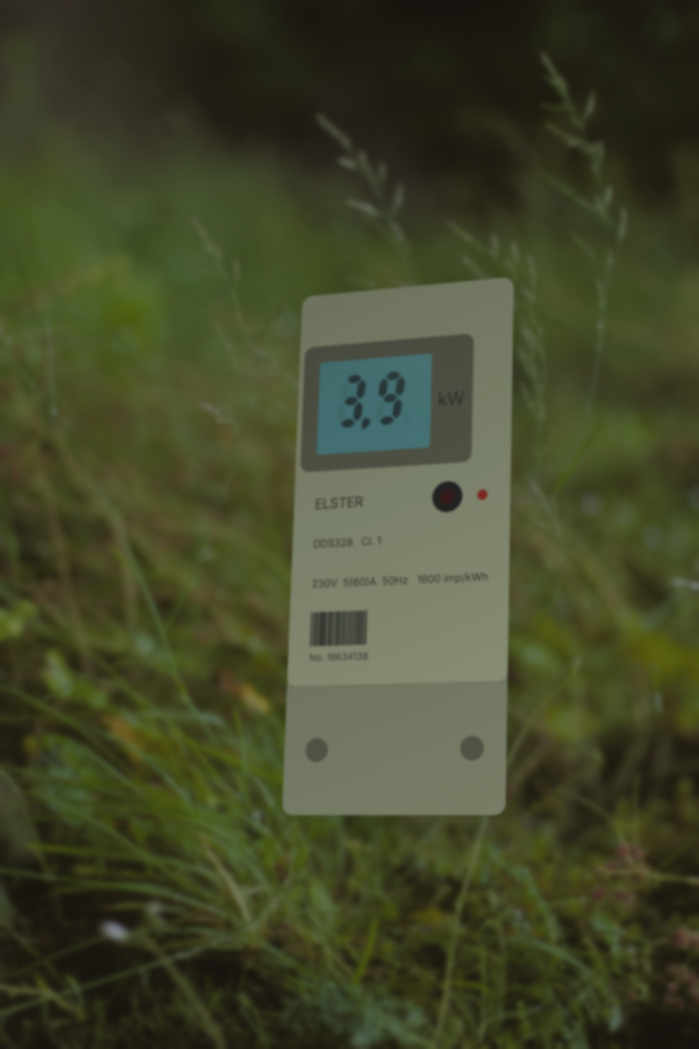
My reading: 3.9 kW
